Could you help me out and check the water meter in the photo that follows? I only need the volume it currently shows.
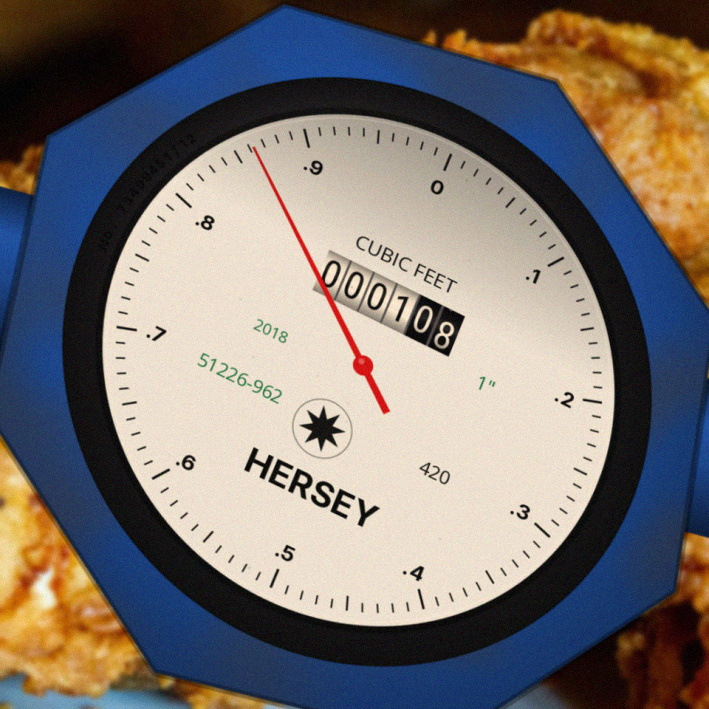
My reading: 107.86 ft³
